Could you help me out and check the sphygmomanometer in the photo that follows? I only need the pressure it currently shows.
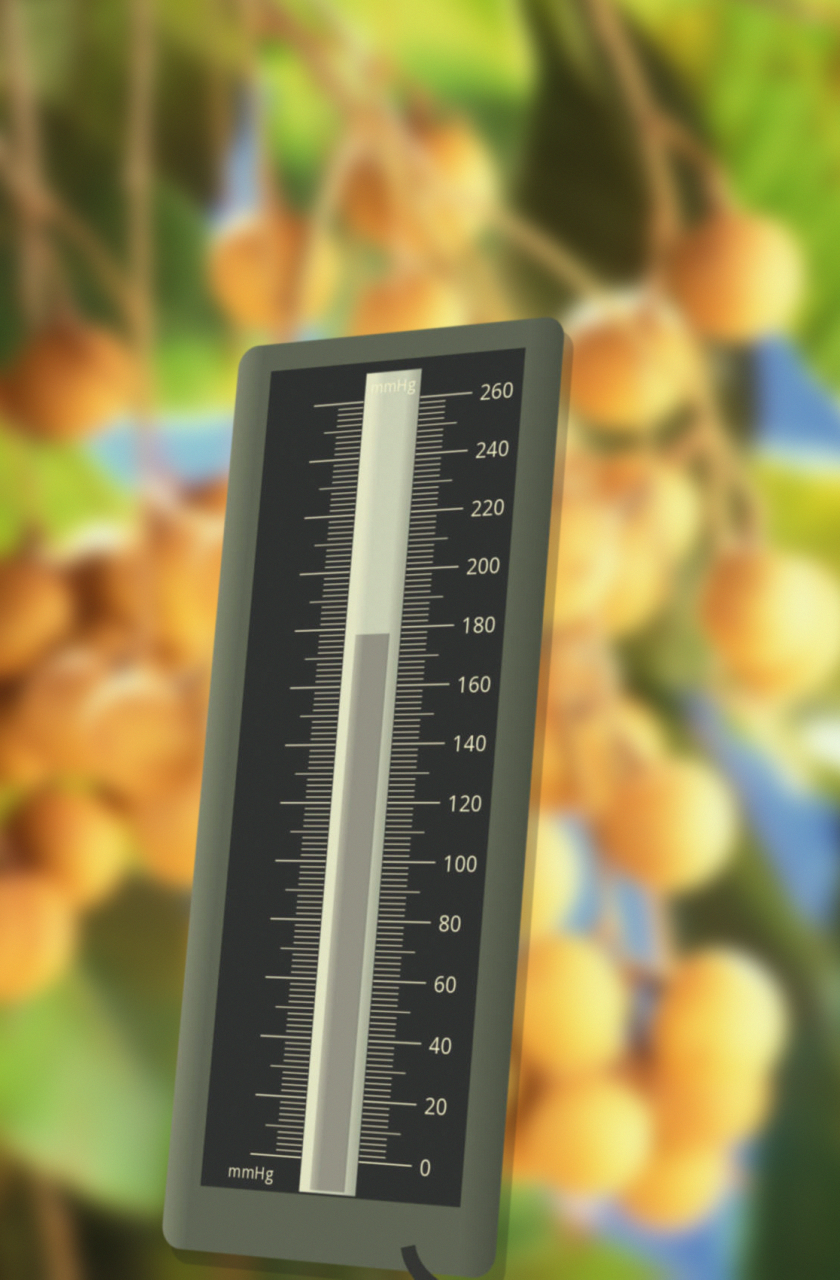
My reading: 178 mmHg
